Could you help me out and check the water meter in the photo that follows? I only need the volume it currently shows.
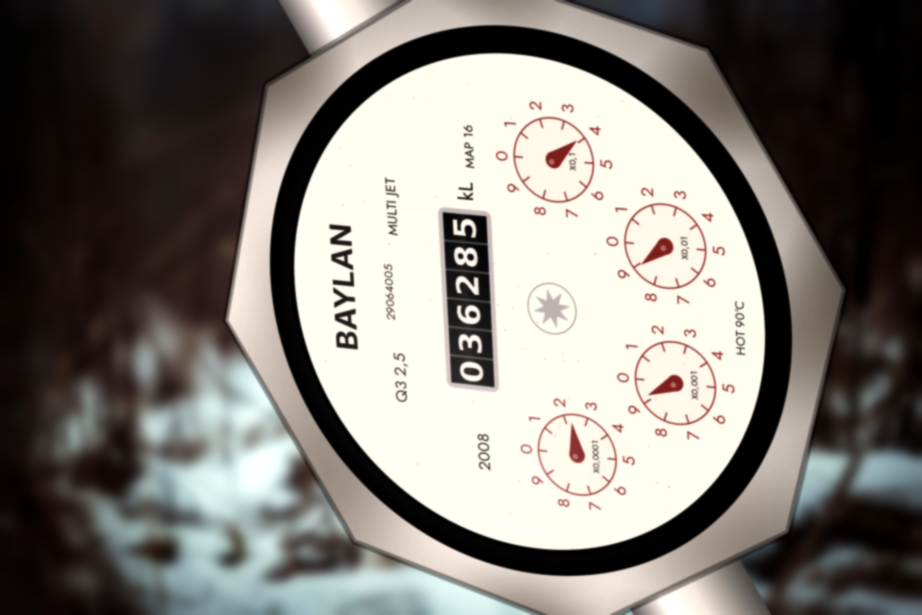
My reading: 36285.3892 kL
